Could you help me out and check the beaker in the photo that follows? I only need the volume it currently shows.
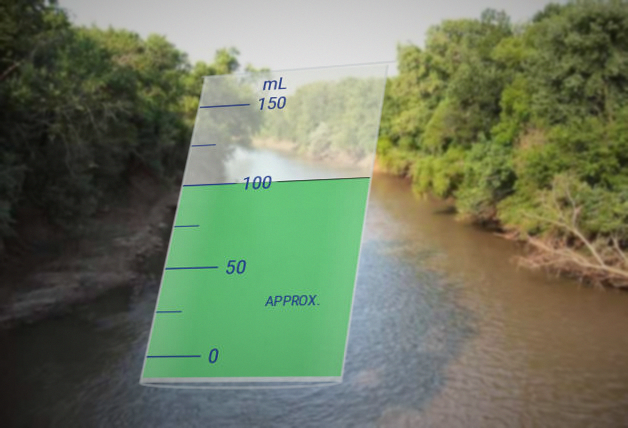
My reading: 100 mL
